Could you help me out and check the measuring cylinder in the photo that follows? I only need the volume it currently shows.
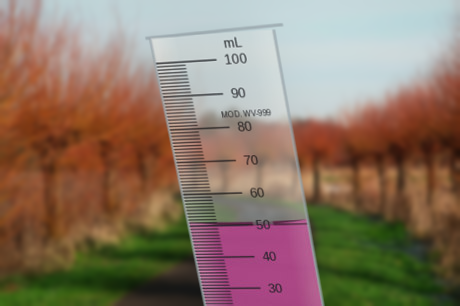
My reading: 50 mL
